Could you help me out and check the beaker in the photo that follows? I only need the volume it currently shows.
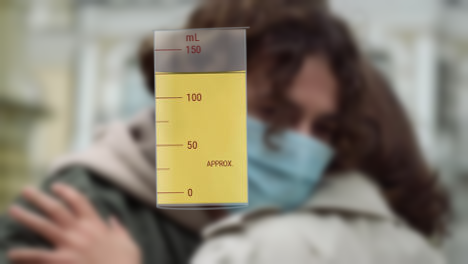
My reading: 125 mL
